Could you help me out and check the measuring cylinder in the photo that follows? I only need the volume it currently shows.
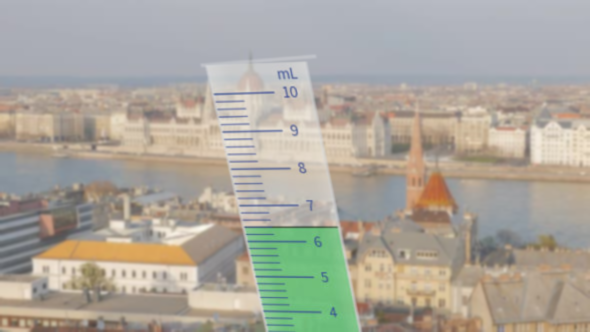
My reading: 6.4 mL
